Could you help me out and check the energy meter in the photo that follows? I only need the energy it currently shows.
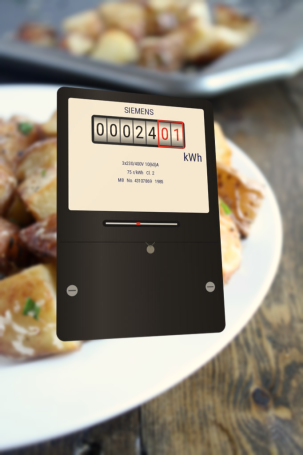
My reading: 24.01 kWh
